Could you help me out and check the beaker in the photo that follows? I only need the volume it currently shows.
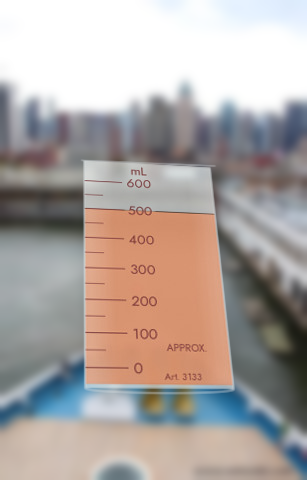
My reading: 500 mL
